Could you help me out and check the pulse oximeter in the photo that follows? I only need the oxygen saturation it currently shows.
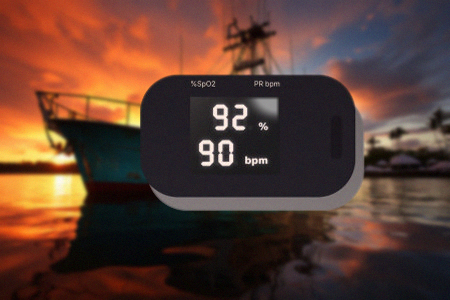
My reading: 92 %
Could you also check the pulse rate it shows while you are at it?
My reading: 90 bpm
